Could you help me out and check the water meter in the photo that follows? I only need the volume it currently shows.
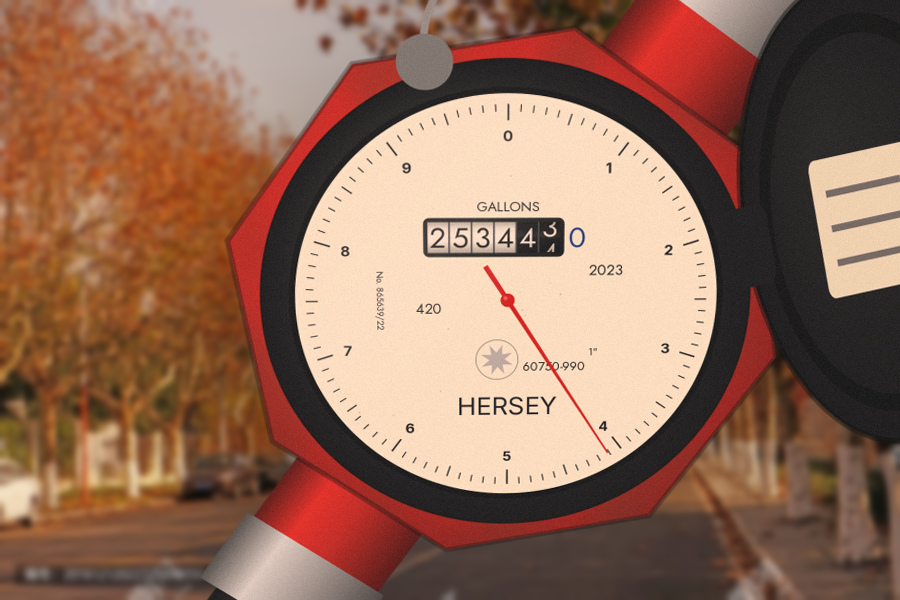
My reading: 2534434.1 gal
